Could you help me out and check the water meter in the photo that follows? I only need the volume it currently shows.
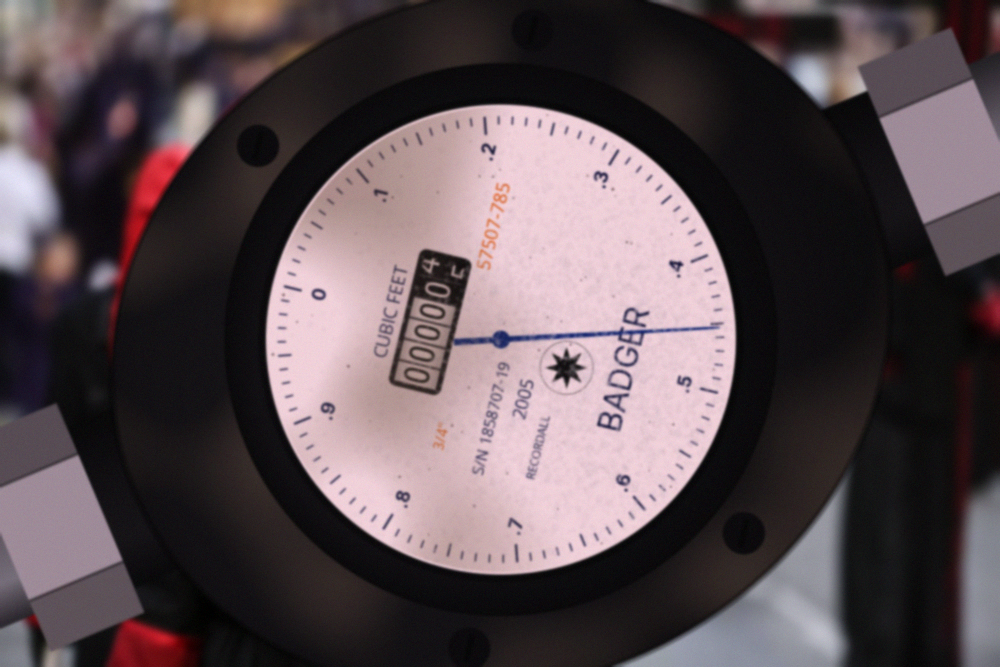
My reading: 4.45 ft³
